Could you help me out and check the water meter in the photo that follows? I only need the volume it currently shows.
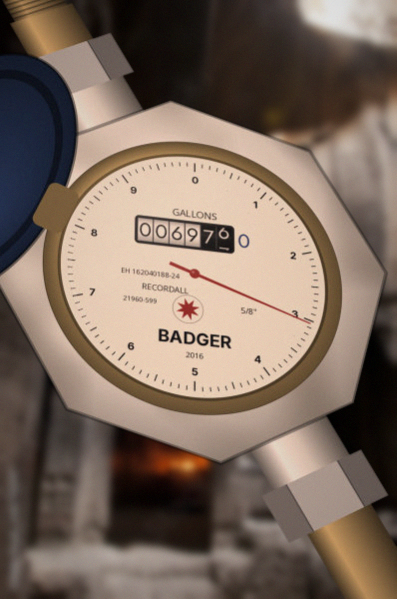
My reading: 69763.0 gal
